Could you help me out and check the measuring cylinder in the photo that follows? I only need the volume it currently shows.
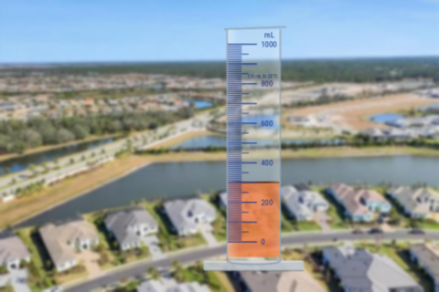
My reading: 300 mL
